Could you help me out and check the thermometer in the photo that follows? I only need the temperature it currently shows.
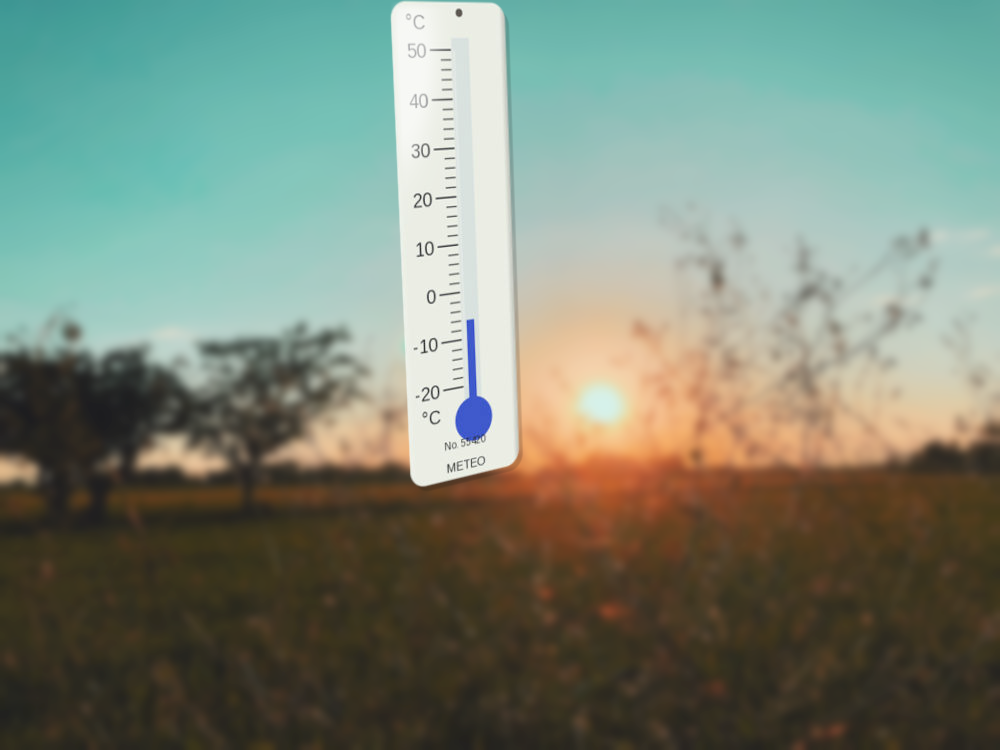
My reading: -6 °C
